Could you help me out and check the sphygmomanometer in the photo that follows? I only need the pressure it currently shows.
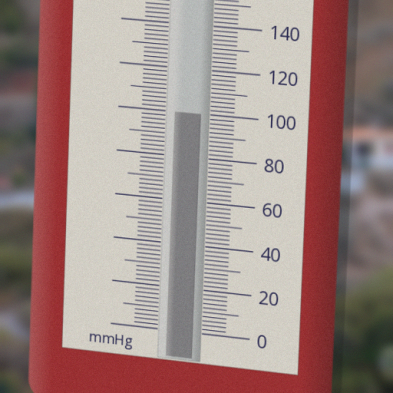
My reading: 100 mmHg
